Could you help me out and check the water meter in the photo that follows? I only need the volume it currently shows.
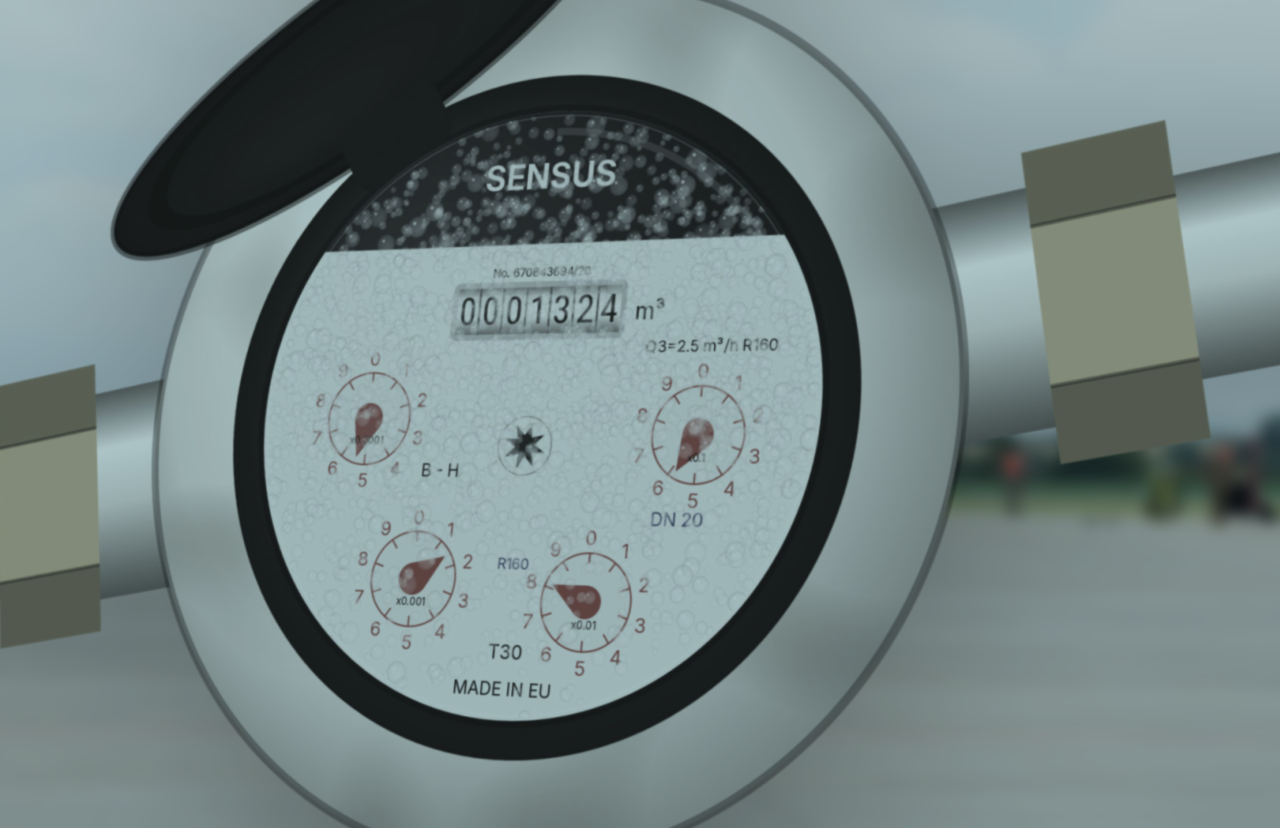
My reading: 1324.5815 m³
